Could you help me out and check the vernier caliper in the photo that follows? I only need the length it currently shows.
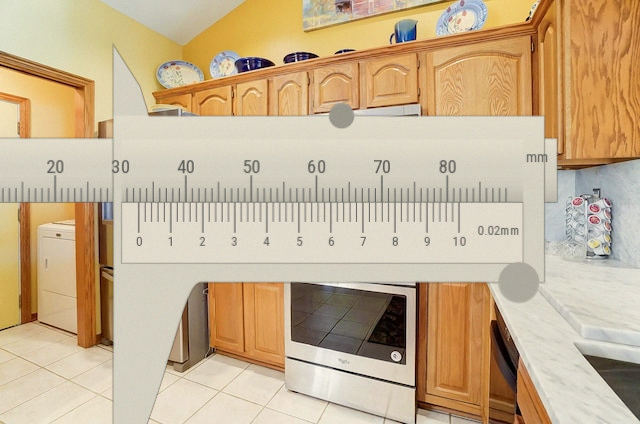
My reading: 32.8 mm
